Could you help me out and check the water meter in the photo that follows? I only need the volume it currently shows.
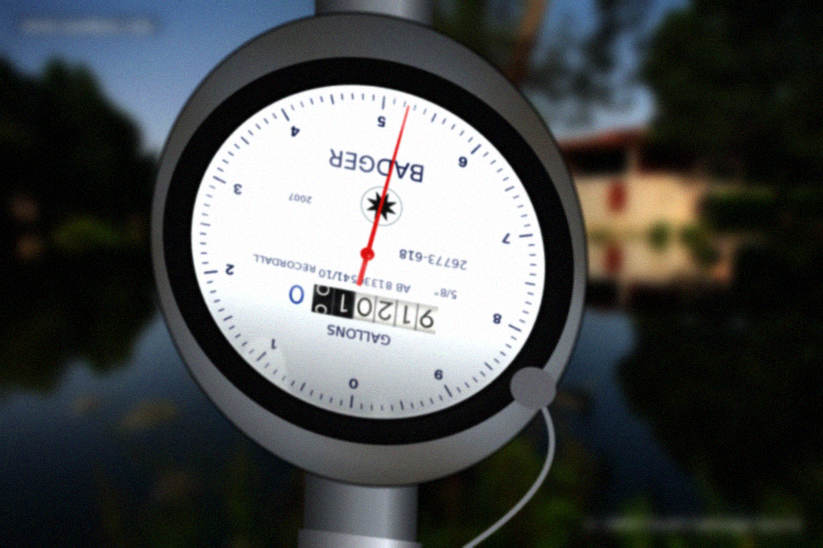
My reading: 9120185.2 gal
